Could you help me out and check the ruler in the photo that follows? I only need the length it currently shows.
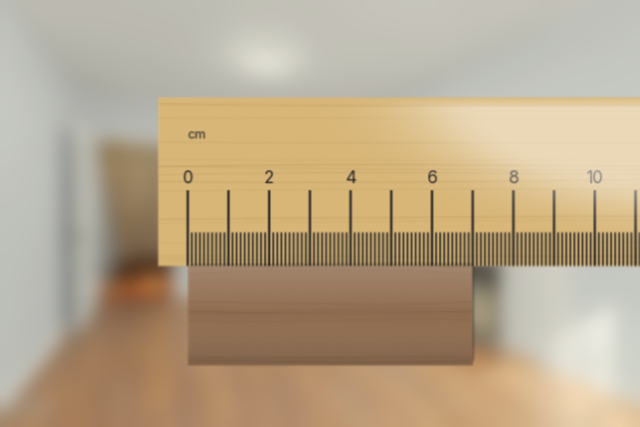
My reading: 7 cm
